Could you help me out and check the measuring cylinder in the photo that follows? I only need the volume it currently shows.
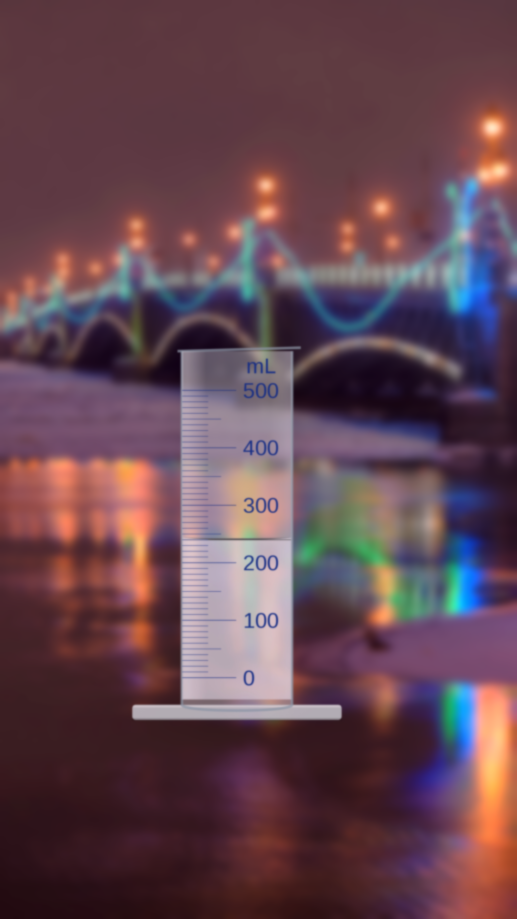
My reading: 240 mL
